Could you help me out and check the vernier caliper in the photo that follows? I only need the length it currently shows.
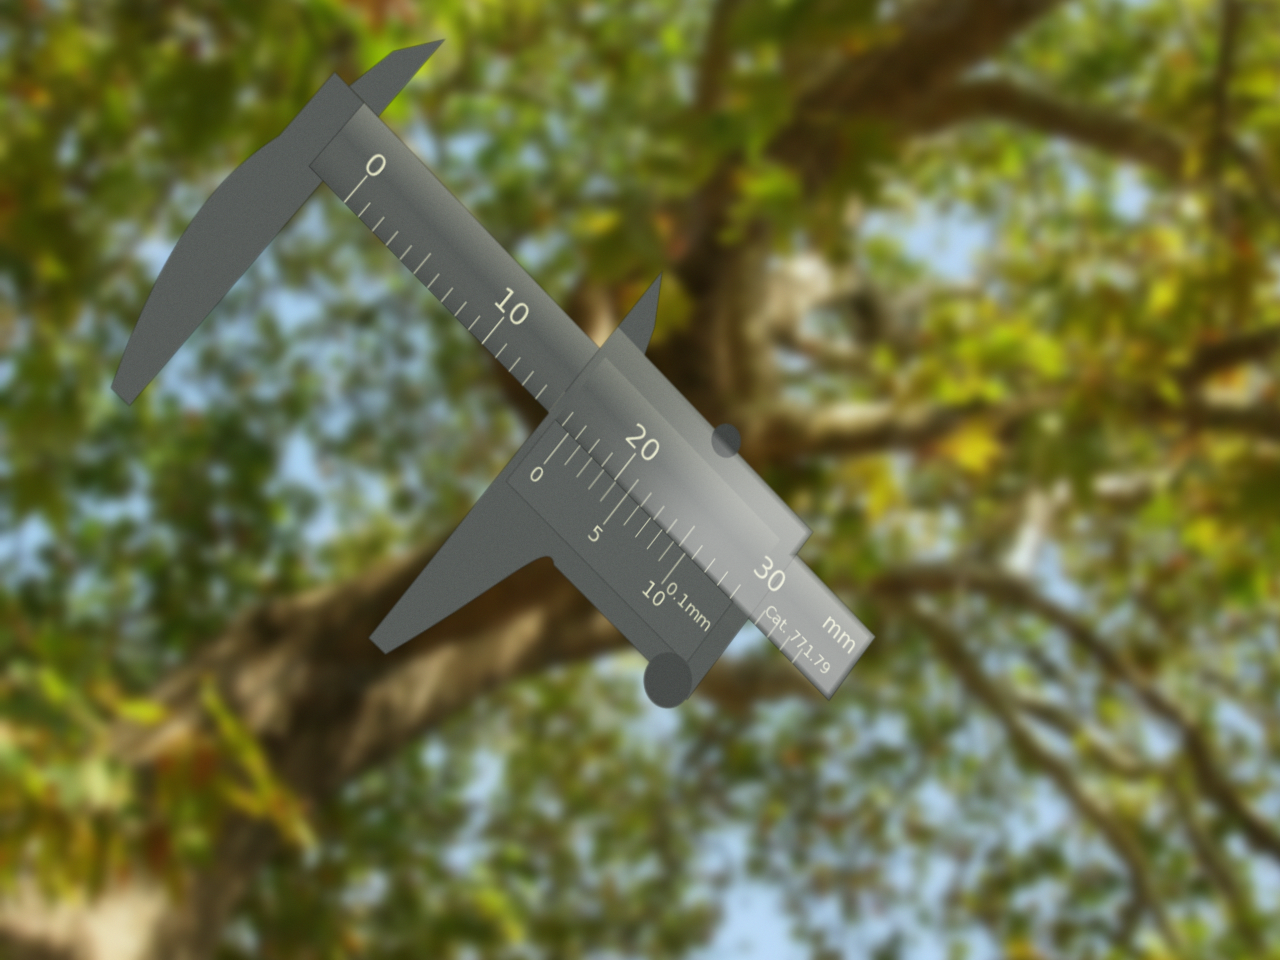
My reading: 16.5 mm
